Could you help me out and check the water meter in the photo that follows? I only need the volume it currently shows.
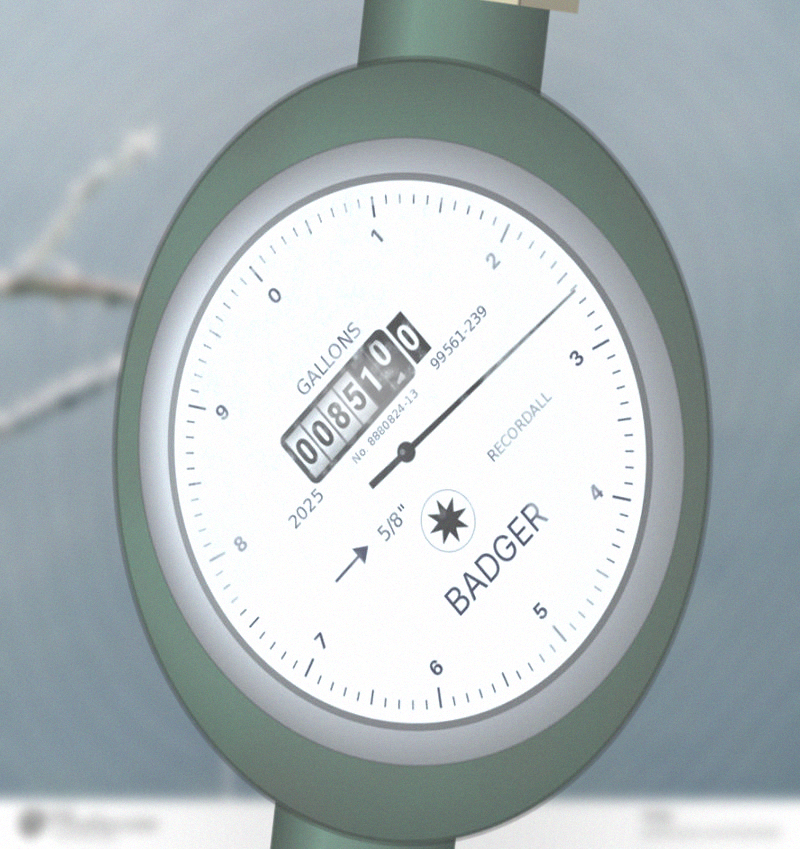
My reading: 85102.6 gal
